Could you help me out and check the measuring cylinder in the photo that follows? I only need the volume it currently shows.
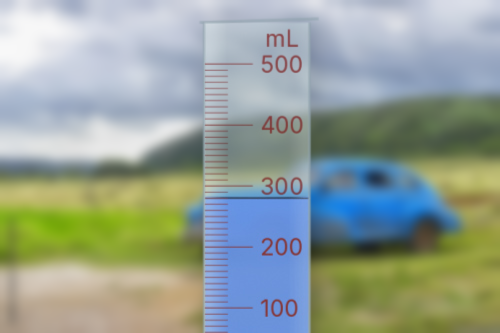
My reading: 280 mL
